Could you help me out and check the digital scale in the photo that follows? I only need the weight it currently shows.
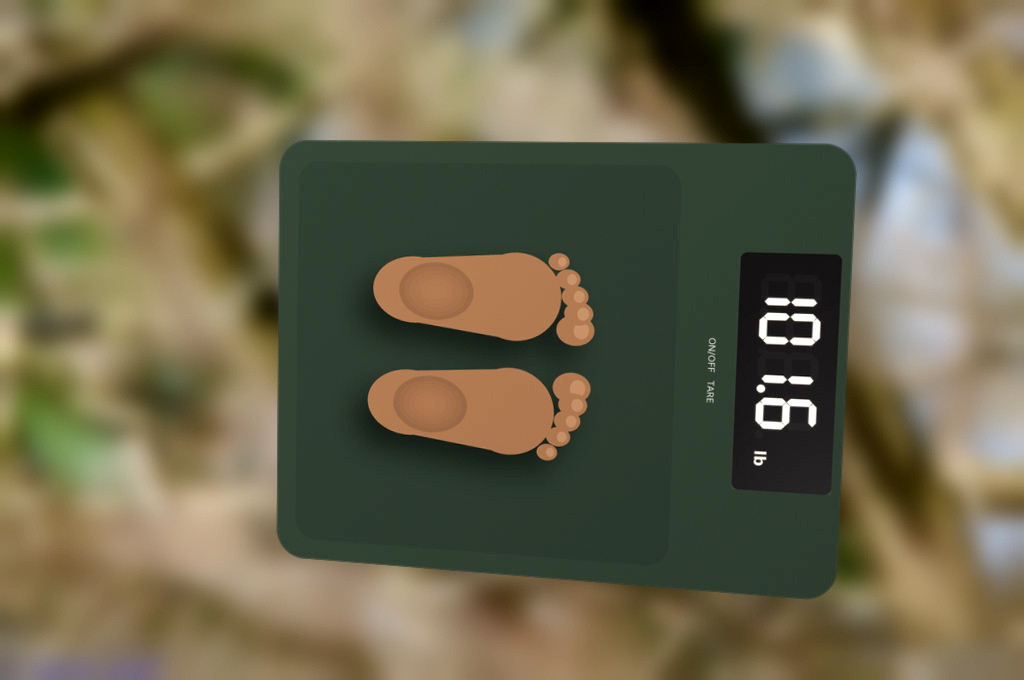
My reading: 101.6 lb
